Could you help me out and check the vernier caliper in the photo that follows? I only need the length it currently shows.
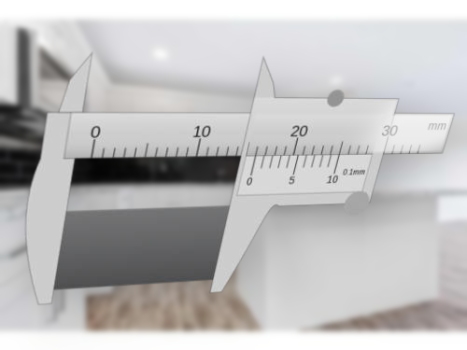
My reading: 16.0 mm
